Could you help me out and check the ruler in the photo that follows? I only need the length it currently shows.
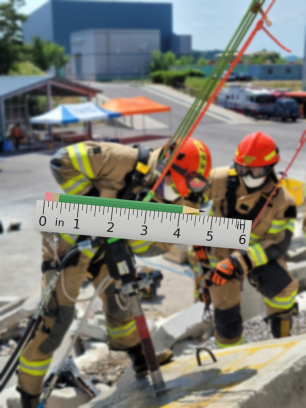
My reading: 4.75 in
